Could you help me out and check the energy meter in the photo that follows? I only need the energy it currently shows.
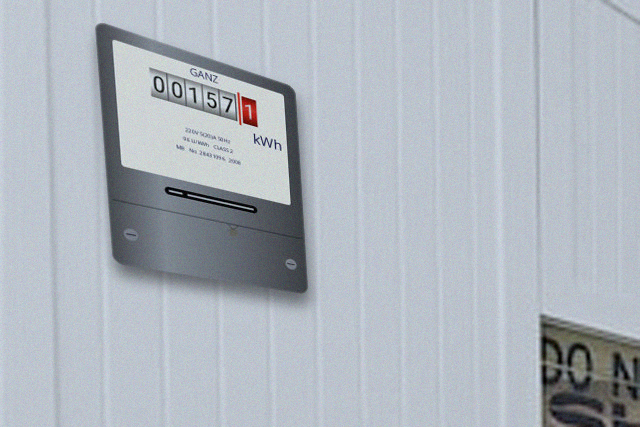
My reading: 157.1 kWh
